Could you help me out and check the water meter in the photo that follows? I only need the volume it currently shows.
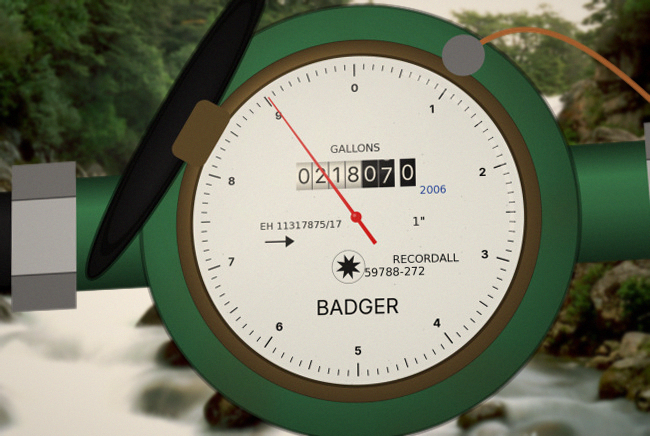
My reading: 218069.0 gal
